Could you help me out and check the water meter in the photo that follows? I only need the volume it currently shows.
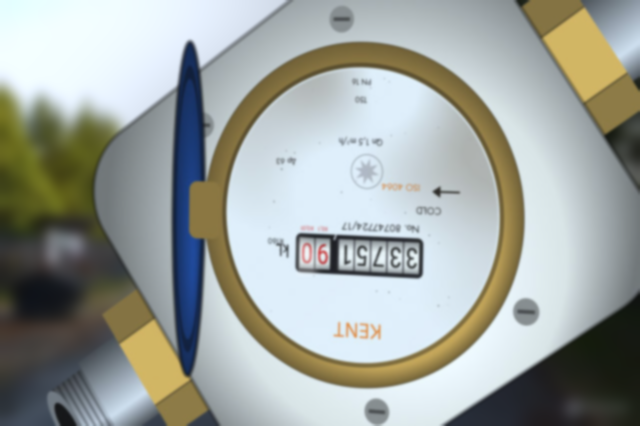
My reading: 33751.90 kL
